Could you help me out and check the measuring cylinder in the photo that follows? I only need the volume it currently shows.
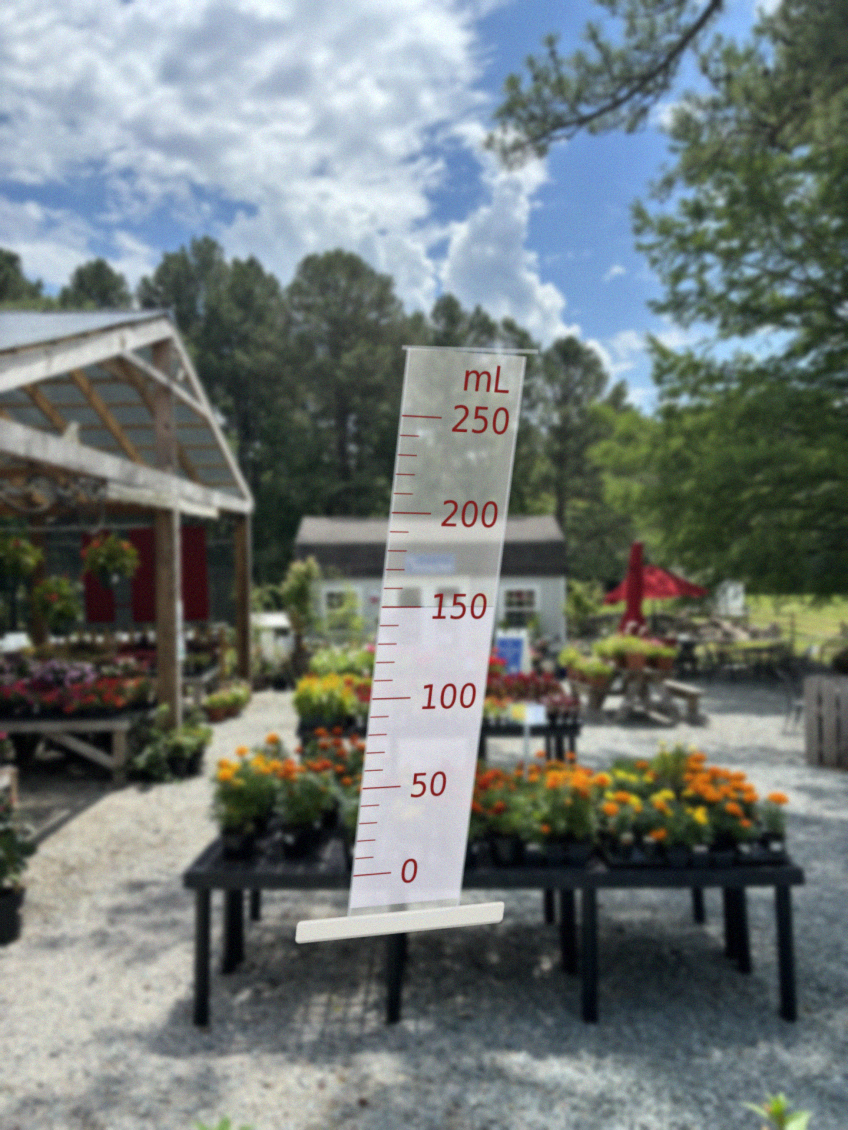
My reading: 150 mL
